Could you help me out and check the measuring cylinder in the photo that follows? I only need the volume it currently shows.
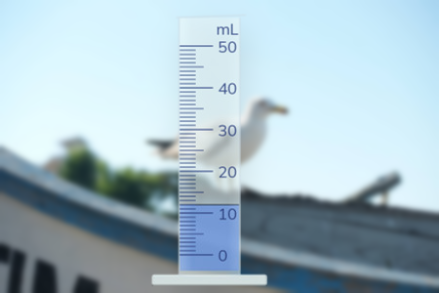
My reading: 12 mL
